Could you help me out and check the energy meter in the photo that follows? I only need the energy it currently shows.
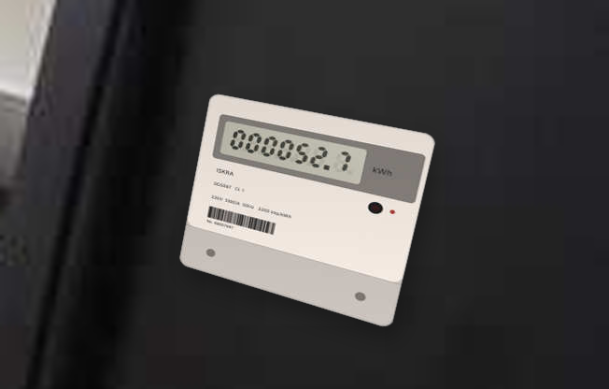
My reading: 52.7 kWh
